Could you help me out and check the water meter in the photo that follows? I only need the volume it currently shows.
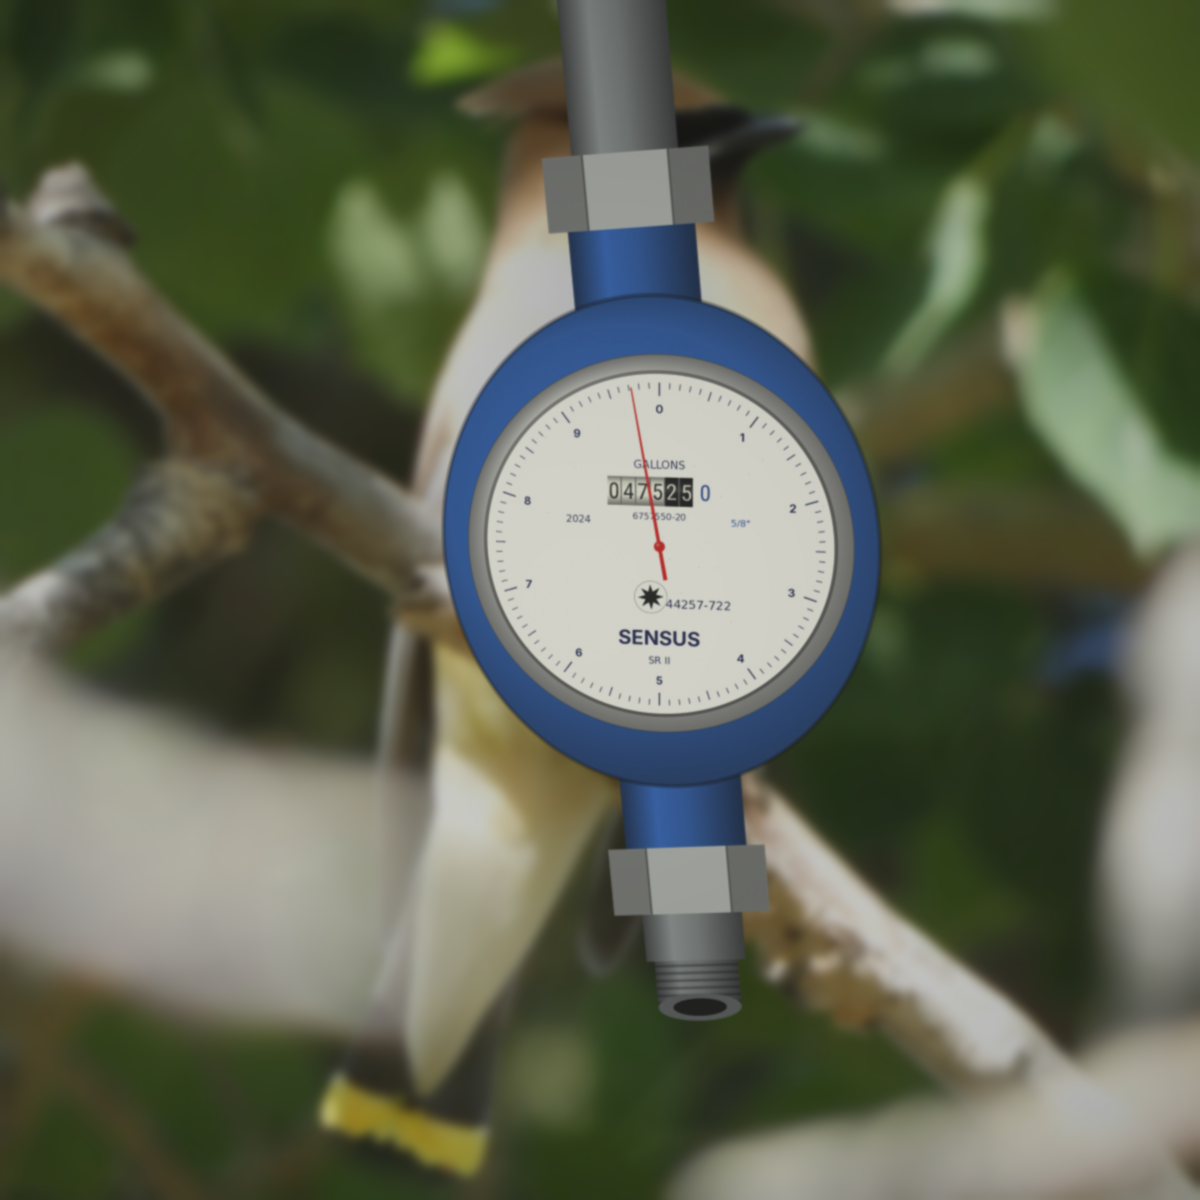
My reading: 475249.7 gal
